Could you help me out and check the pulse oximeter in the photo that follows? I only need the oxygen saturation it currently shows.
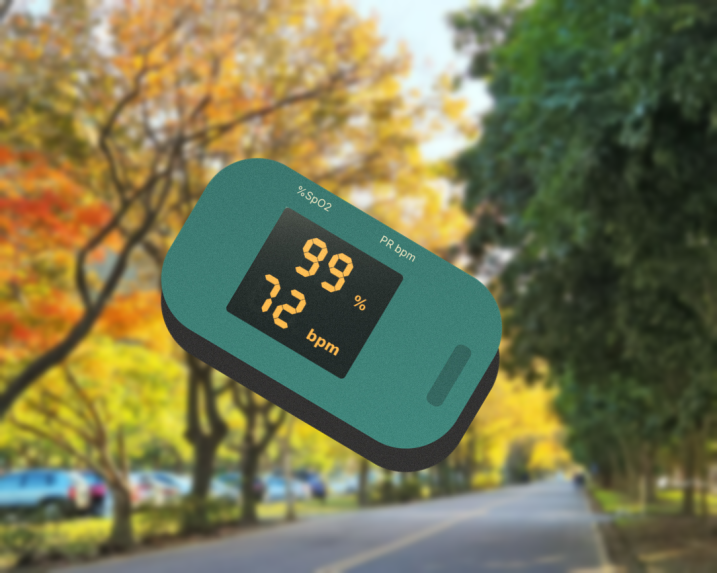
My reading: 99 %
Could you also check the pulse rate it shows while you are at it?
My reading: 72 bpm
